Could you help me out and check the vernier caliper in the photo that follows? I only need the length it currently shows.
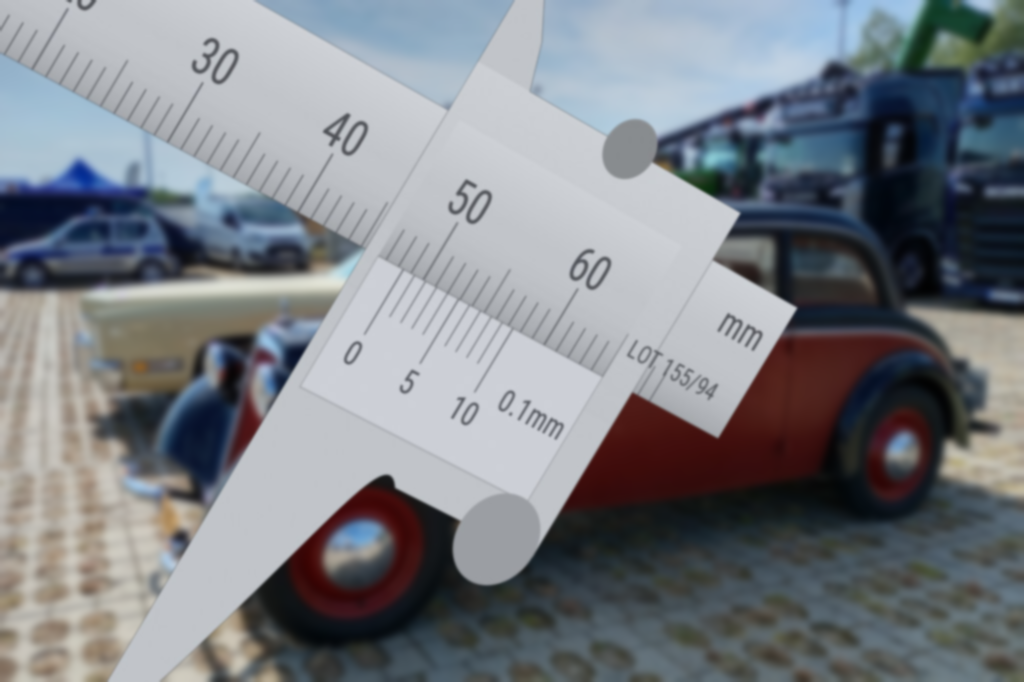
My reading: 48.4 mm
